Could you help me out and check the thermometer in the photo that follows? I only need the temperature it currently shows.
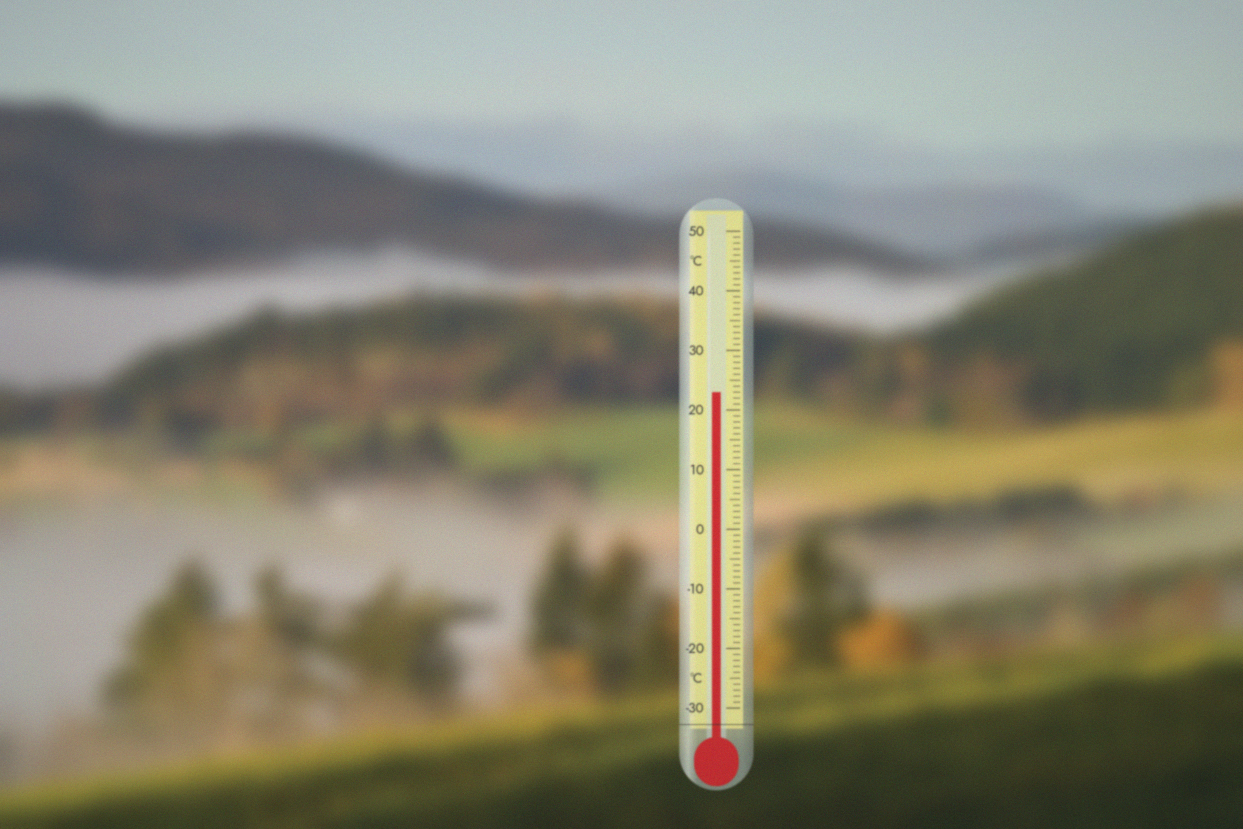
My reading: 23 °C
